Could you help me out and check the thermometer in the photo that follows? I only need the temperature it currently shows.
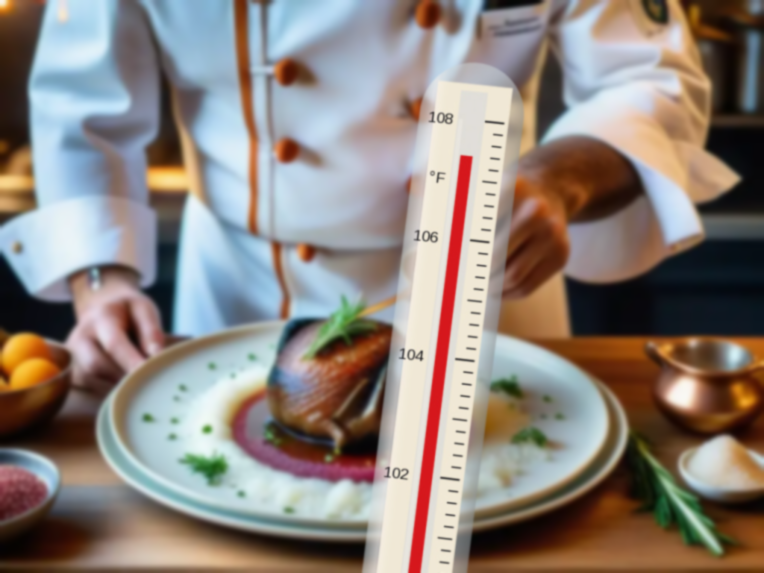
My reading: 107.4 °F
